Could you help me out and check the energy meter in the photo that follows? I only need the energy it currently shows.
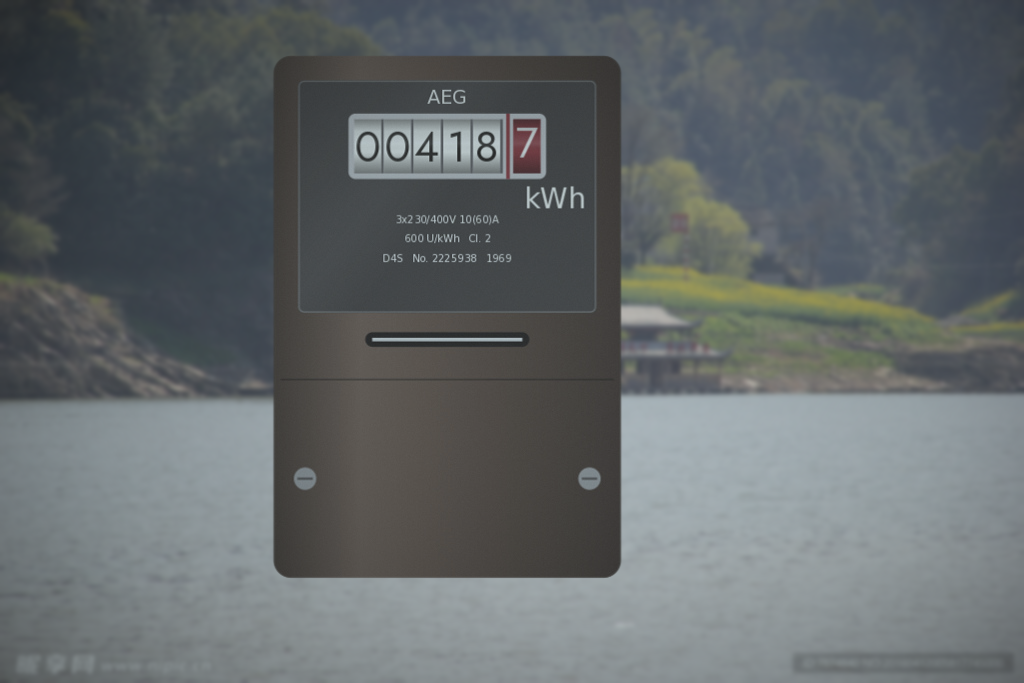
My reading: 418.7 kWh
